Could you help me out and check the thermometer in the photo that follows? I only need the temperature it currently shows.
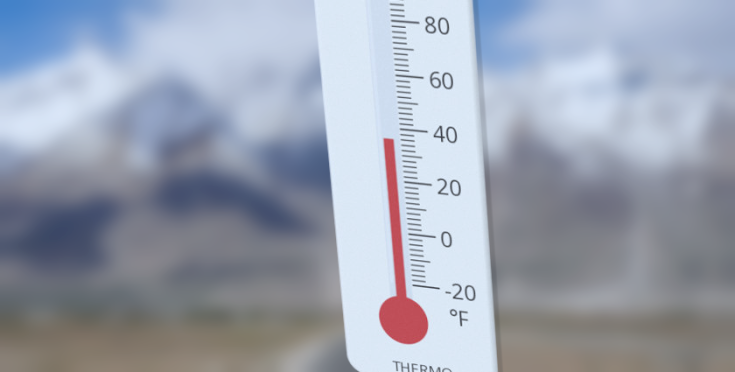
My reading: 36 °F
